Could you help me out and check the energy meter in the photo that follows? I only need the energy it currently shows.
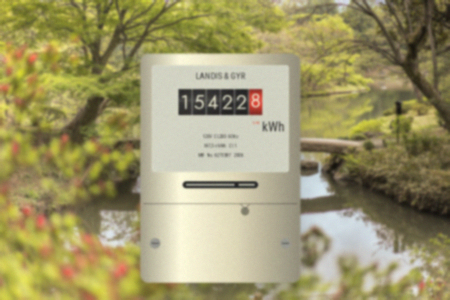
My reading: 15422.8 kWh
